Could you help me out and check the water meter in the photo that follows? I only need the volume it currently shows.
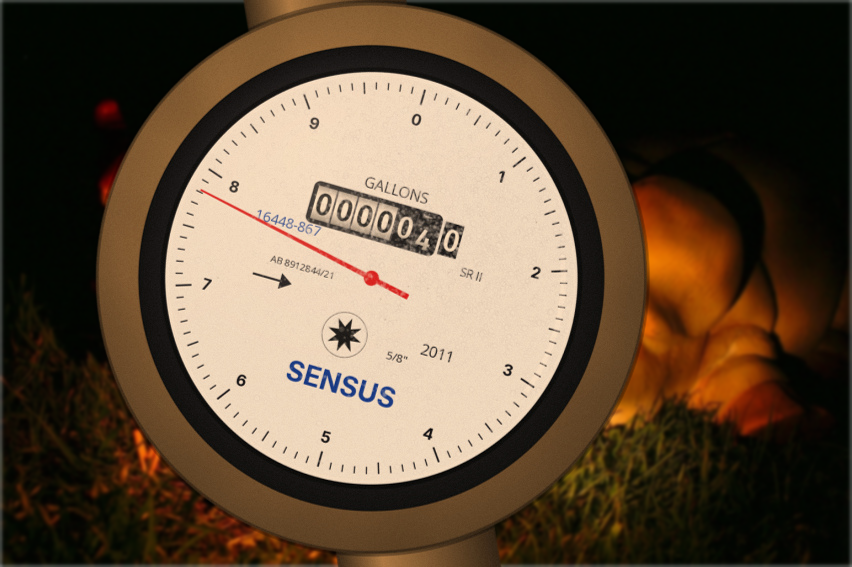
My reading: 37.8 gal
